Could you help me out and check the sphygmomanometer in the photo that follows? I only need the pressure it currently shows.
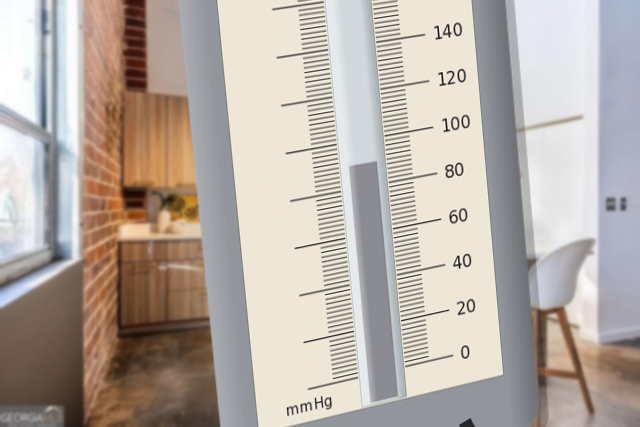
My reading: 90 mmHg
